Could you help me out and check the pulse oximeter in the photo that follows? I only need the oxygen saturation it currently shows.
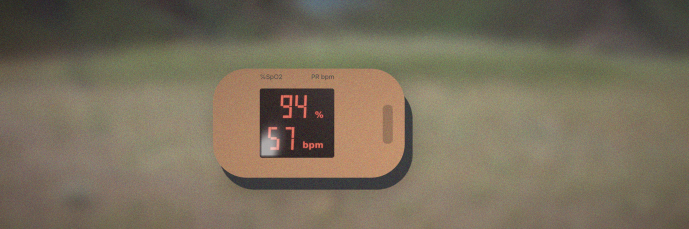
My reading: 94 %
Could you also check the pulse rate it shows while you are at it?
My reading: 57 bpm
